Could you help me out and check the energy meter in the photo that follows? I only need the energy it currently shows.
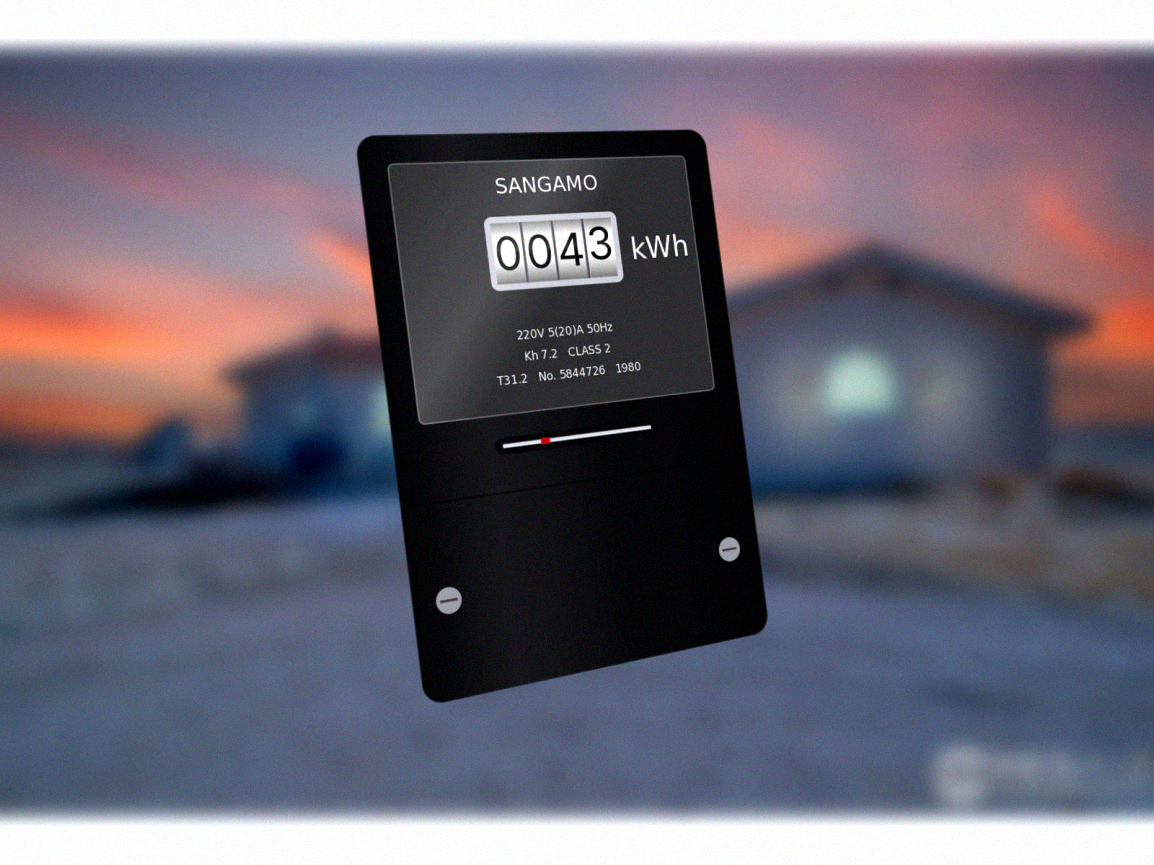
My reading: 43 kWh
